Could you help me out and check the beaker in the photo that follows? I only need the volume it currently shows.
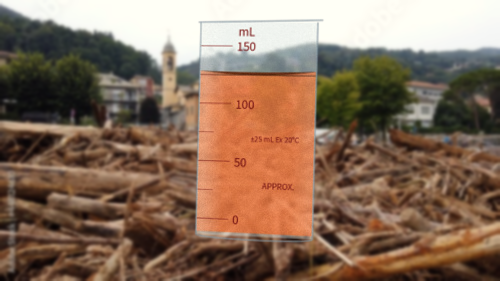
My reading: 125 mL
